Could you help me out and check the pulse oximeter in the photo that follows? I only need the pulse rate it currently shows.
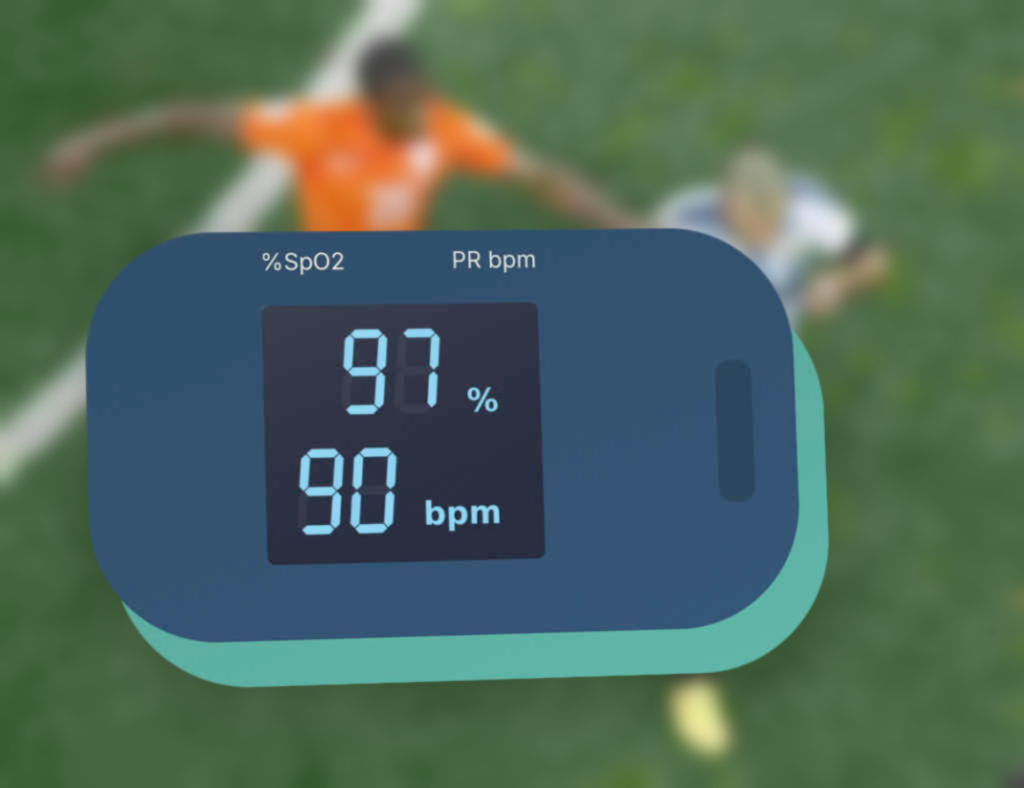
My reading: 90 bpm
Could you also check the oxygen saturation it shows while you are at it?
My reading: 97 %
